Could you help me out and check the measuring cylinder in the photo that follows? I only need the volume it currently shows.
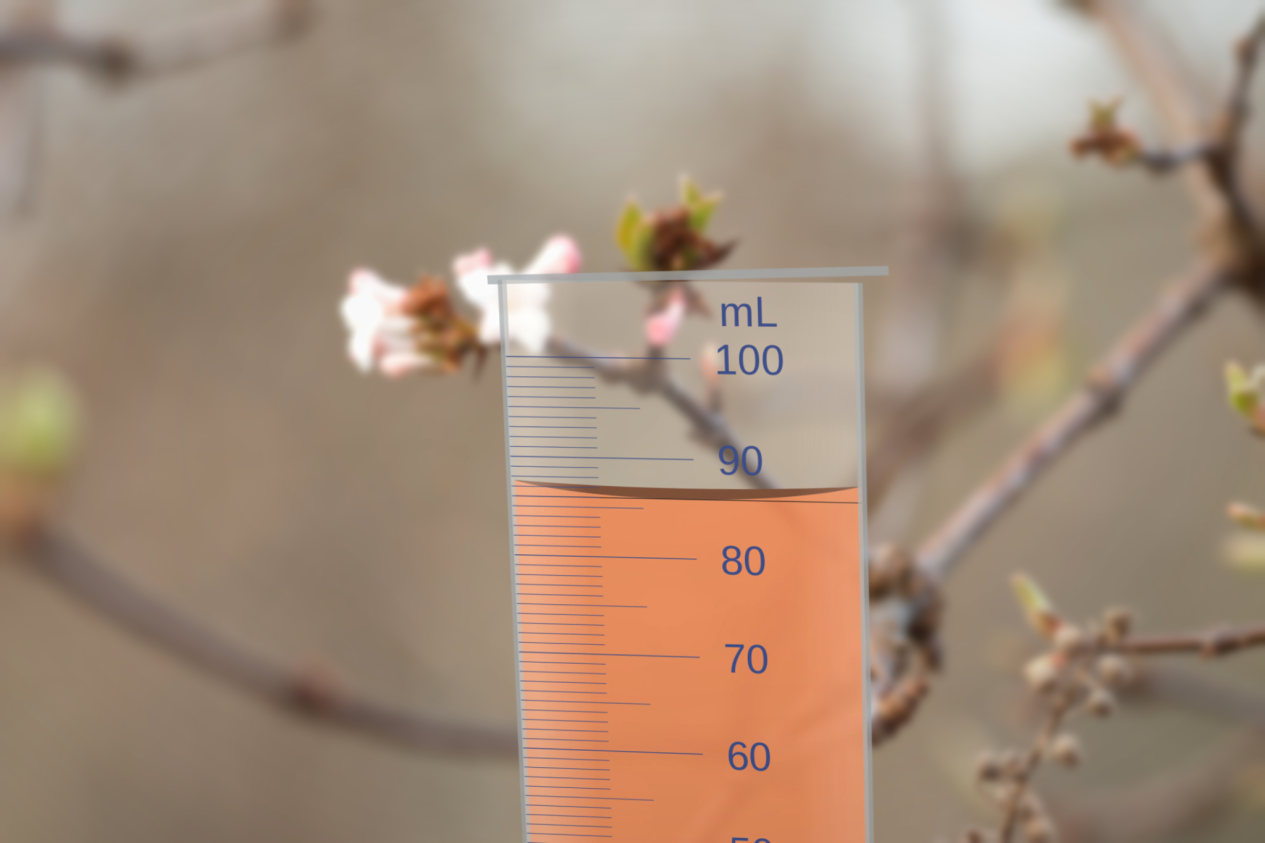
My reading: 86 mL
